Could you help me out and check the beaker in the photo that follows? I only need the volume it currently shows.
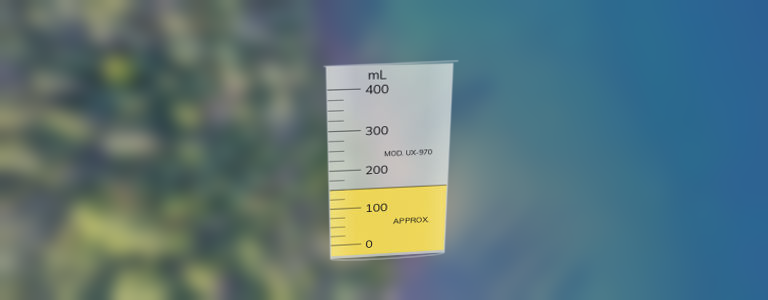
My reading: 150 mL
